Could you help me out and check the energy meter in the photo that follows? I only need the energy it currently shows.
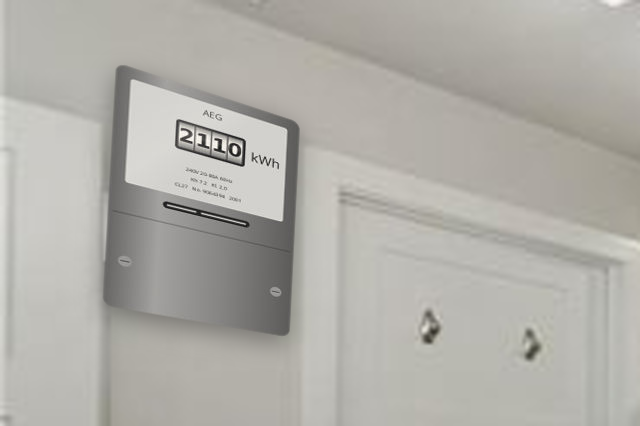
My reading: 2110 kWh
